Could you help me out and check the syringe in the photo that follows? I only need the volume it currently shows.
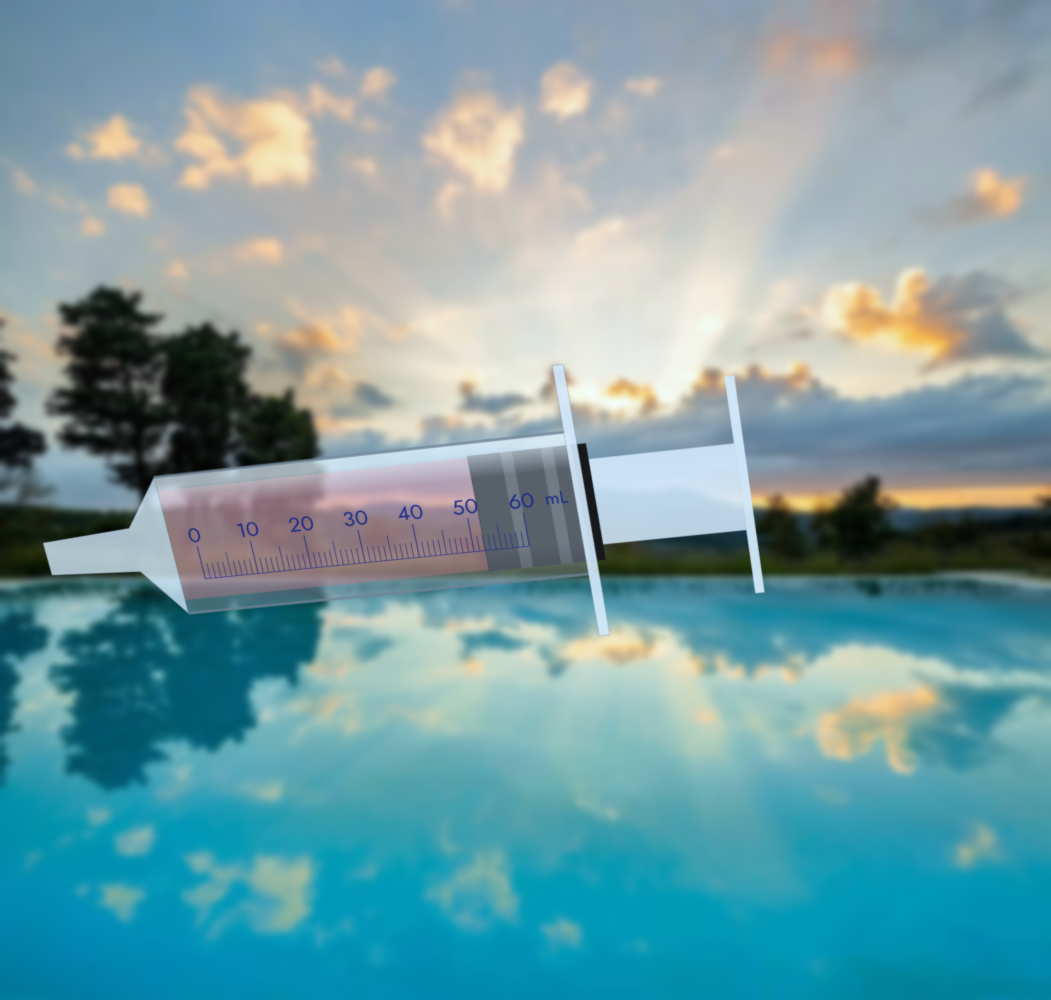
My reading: 52 mL
